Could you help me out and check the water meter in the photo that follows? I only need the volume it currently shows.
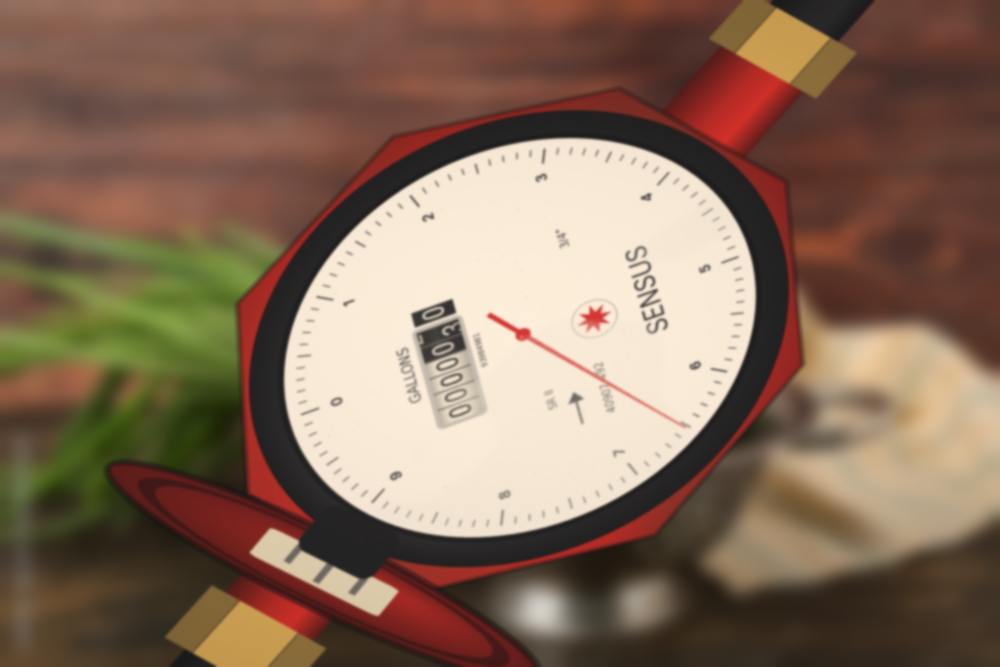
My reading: 26.5 gal
